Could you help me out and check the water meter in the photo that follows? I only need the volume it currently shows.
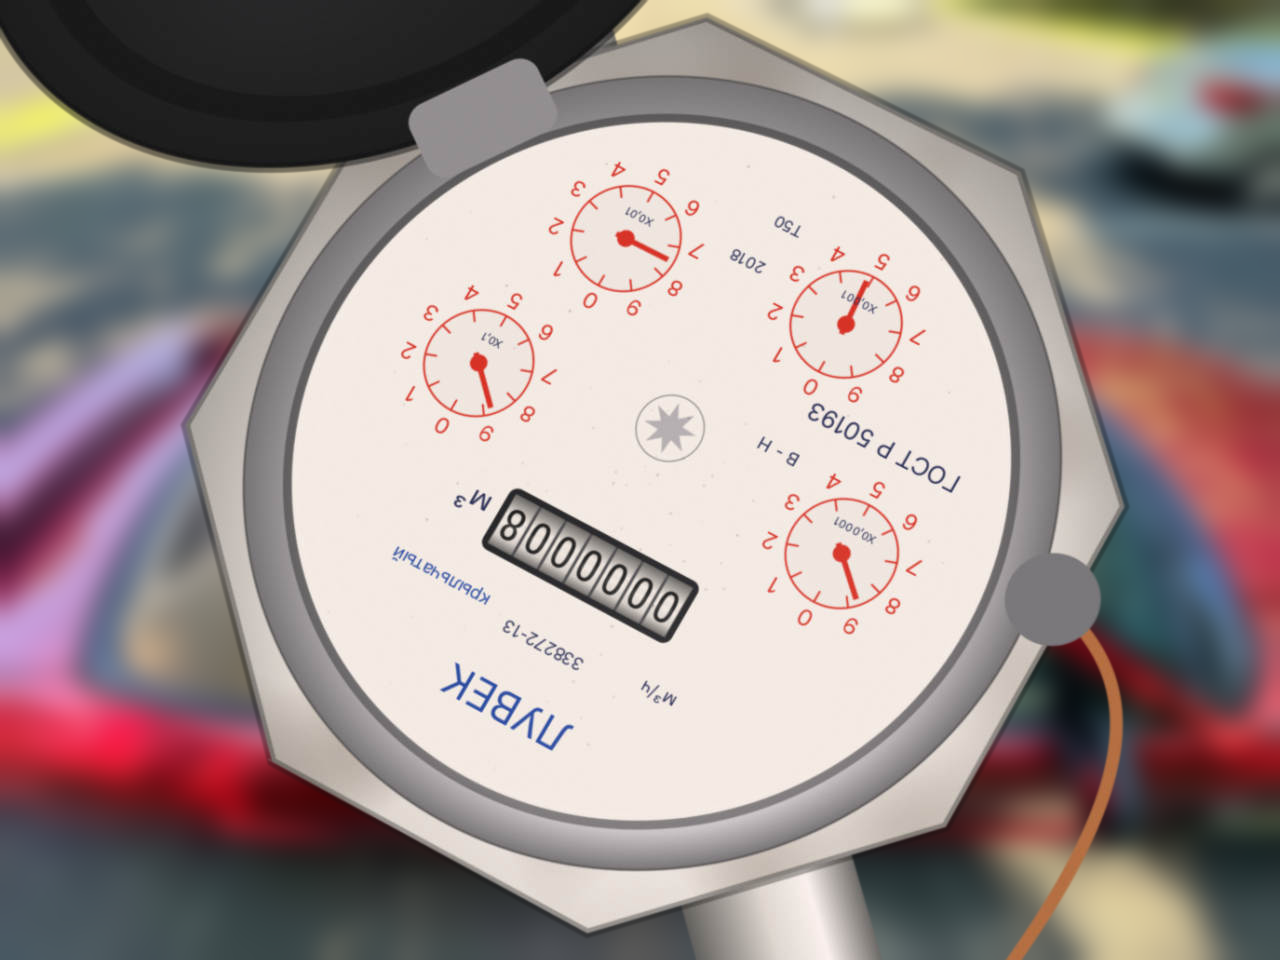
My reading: 8.8748 m³
